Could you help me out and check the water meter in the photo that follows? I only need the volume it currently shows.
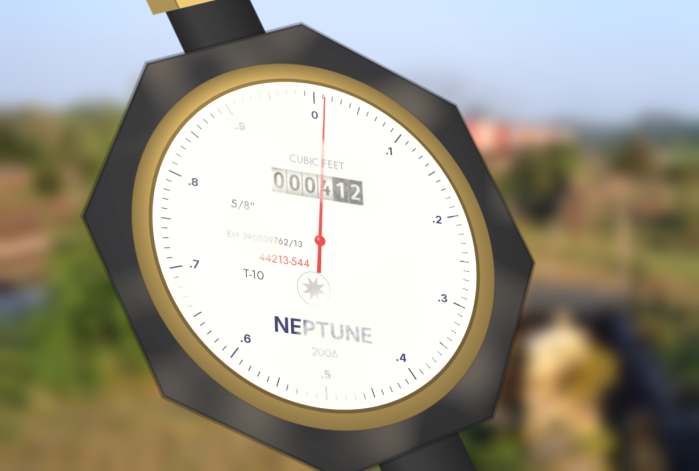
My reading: 412.01 ft³
